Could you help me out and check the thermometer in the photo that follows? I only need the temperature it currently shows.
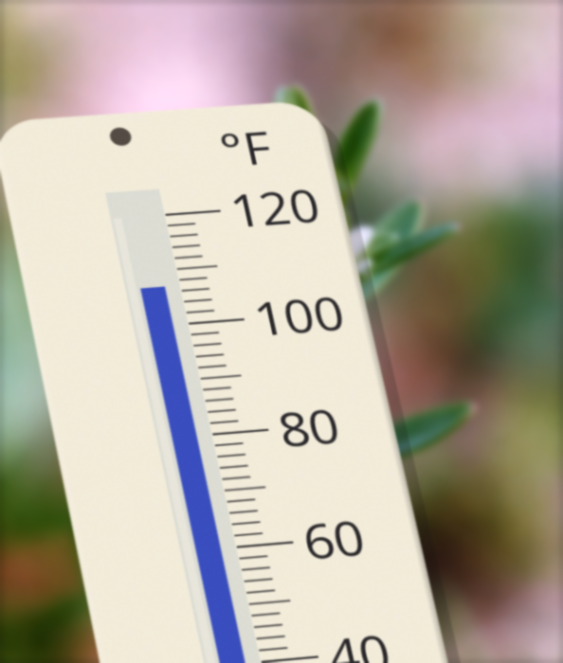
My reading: 107 °F
